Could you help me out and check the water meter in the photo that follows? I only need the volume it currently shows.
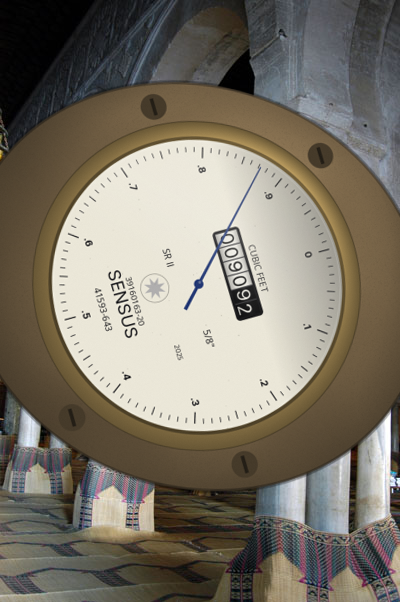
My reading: 9091.87 ft³
